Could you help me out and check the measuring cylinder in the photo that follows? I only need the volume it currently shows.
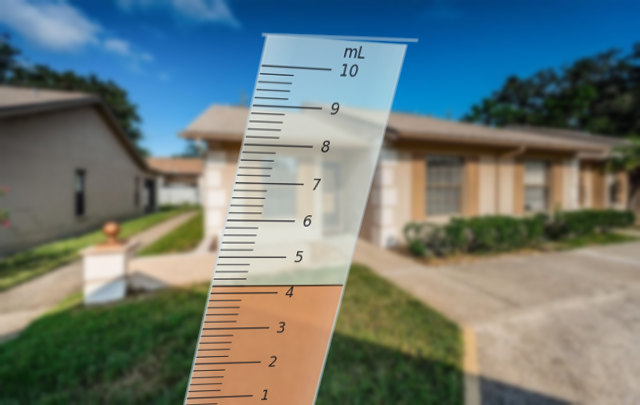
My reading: 4.2 mL
